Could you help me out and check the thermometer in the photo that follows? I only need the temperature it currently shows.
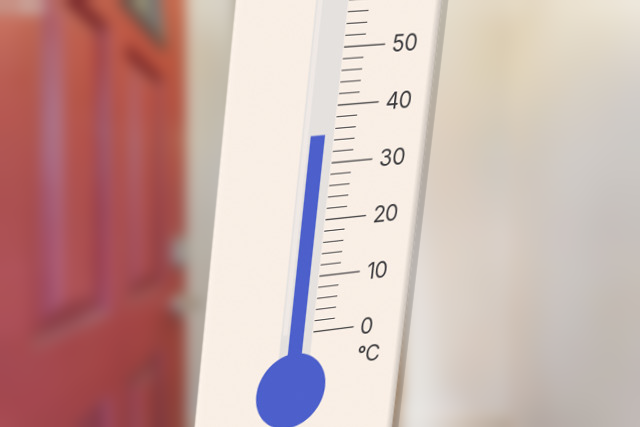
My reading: 35 °C
